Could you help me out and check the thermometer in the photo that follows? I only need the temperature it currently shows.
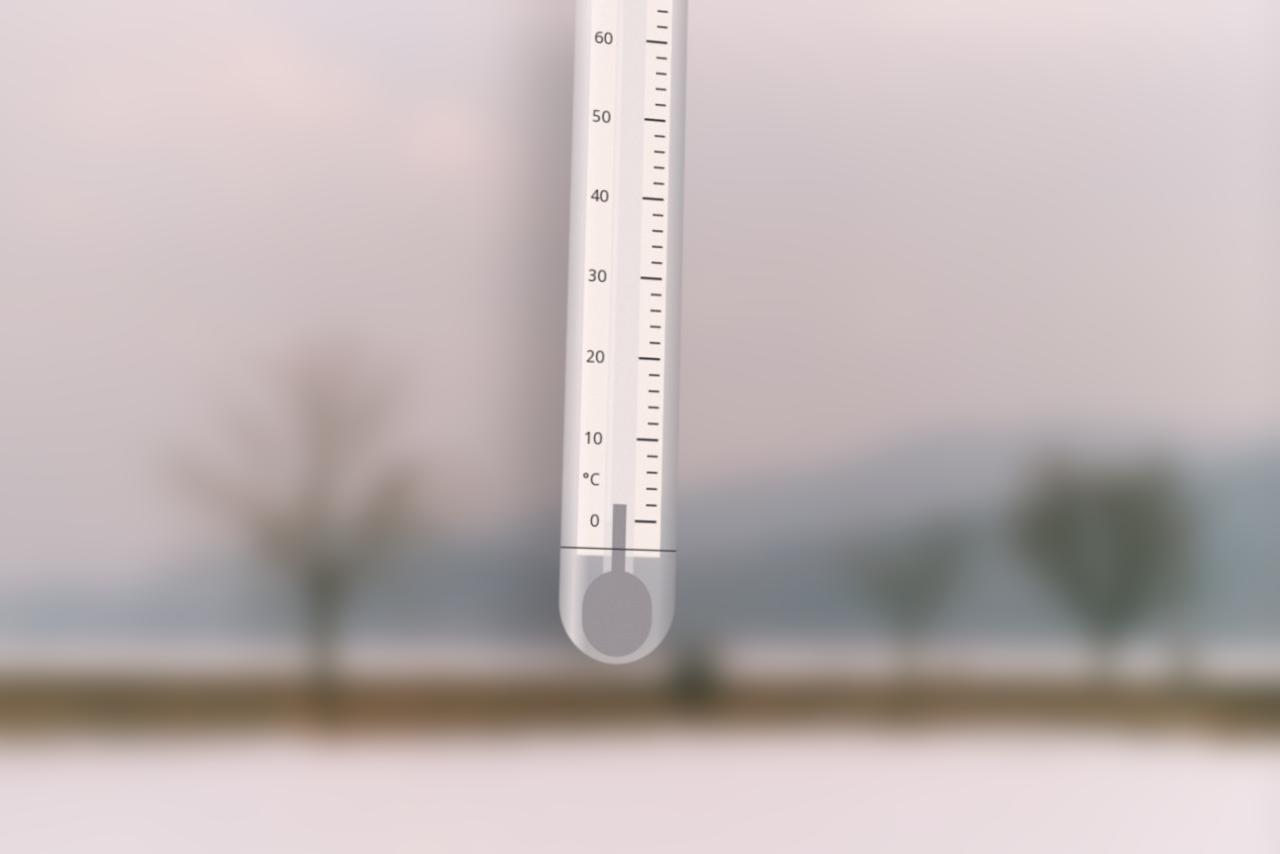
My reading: 2 °C
